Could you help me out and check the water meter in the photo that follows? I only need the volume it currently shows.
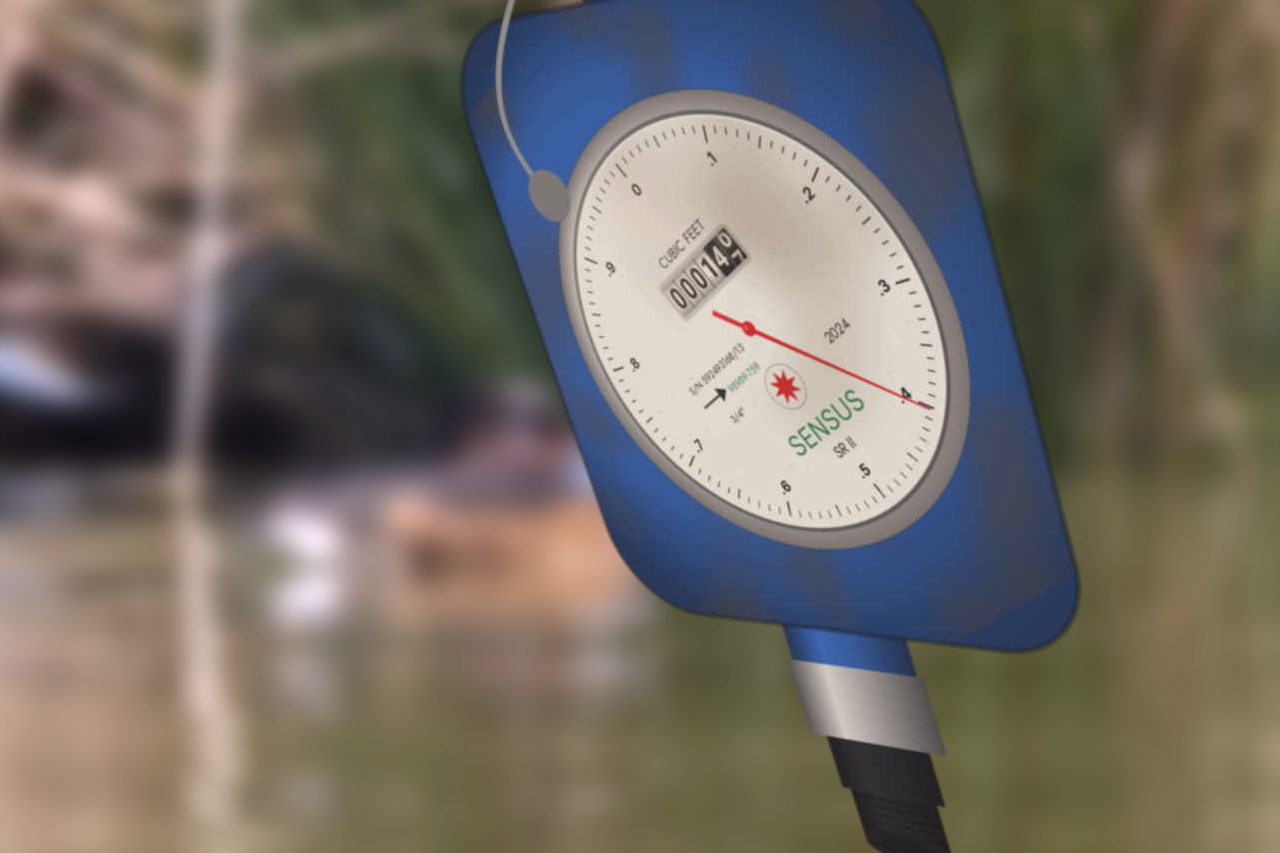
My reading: 146.40 ft³
